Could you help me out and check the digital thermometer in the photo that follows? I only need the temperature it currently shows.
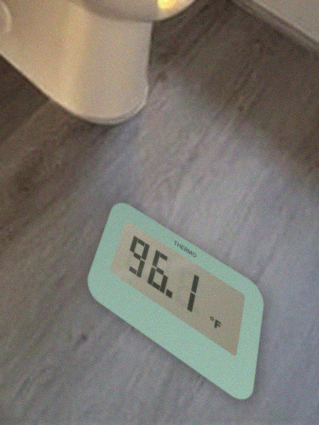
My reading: 96.1 °F
